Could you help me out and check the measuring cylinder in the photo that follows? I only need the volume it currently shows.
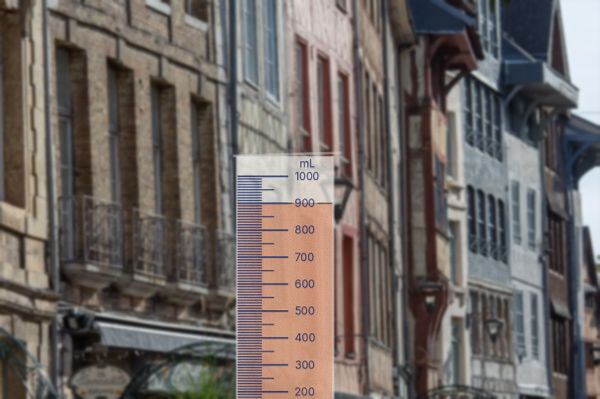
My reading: 900 mL
